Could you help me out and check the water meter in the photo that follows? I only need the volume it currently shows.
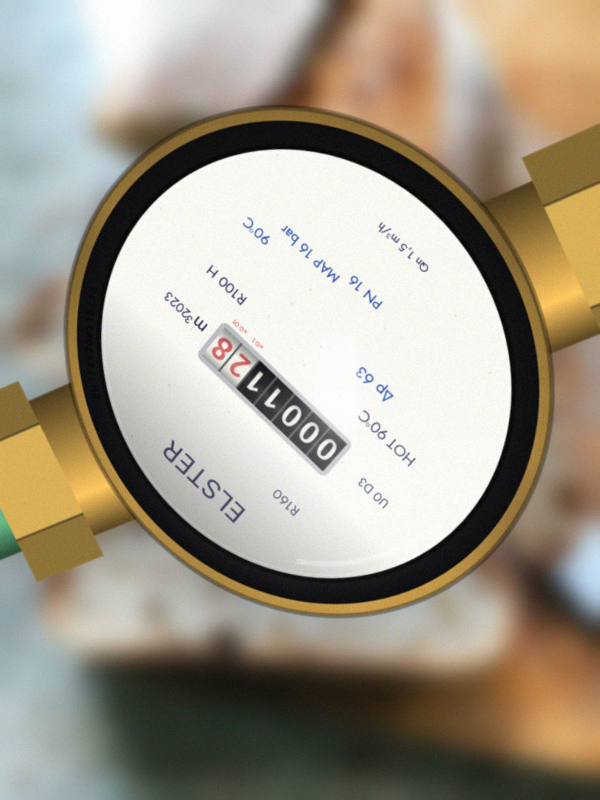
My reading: 11.28 m³
